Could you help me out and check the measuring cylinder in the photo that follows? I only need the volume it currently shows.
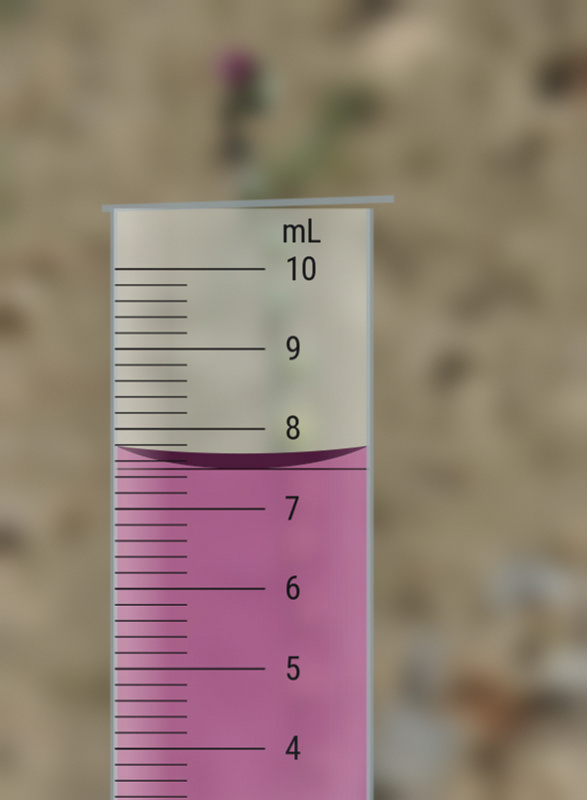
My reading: 7.5 mL
